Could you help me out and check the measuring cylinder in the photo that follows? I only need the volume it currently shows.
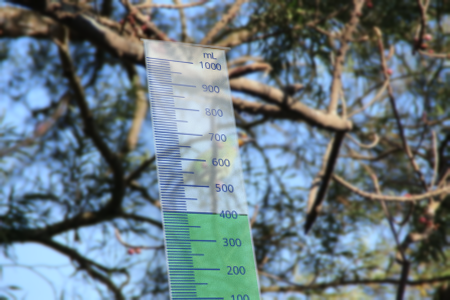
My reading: 400 mL
